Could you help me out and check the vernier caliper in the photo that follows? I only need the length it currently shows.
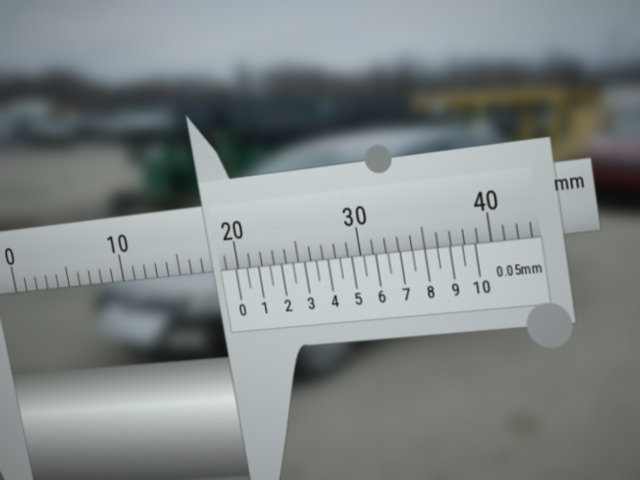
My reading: 19.8 mm
